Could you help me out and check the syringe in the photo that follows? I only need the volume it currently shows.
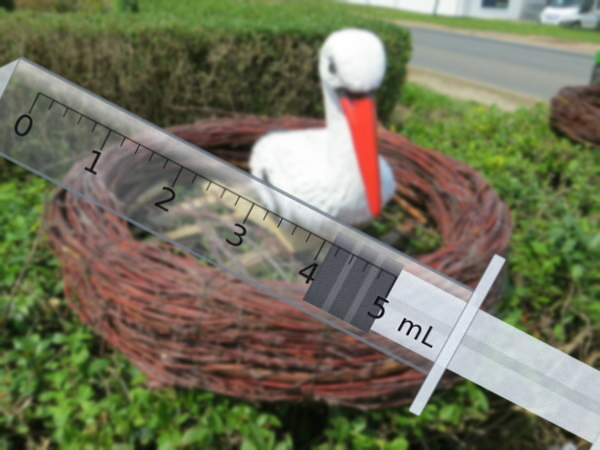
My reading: 4.1 mL
